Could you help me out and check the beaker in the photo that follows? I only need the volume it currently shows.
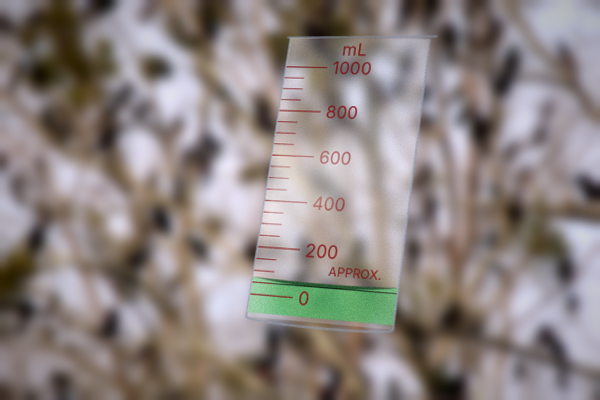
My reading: 50 mL
